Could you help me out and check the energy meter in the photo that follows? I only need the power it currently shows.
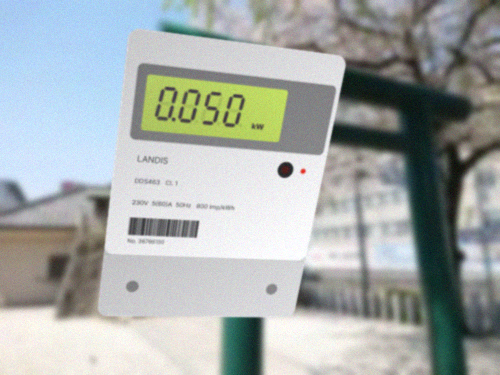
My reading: 0.050 kW
